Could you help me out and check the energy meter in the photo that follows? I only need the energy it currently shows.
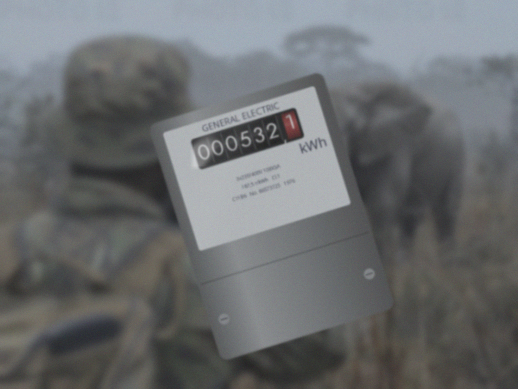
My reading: 532.1 kWh
